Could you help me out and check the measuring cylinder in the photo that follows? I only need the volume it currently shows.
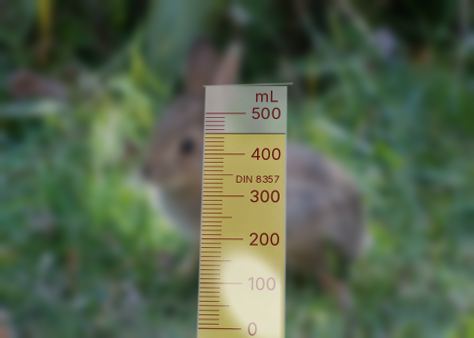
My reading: 450 mL
